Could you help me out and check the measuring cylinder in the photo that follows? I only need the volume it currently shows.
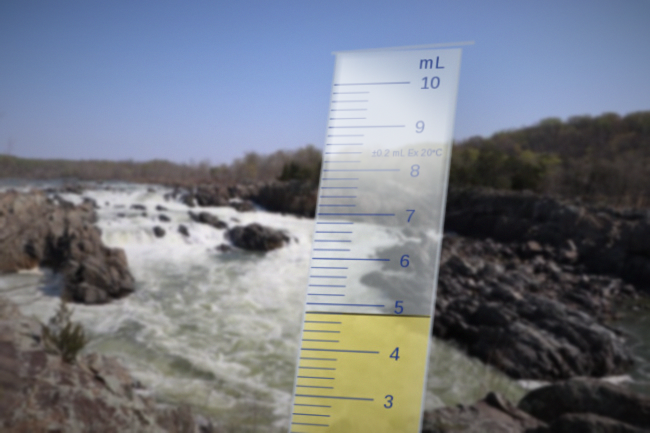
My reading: 4.8 mL
